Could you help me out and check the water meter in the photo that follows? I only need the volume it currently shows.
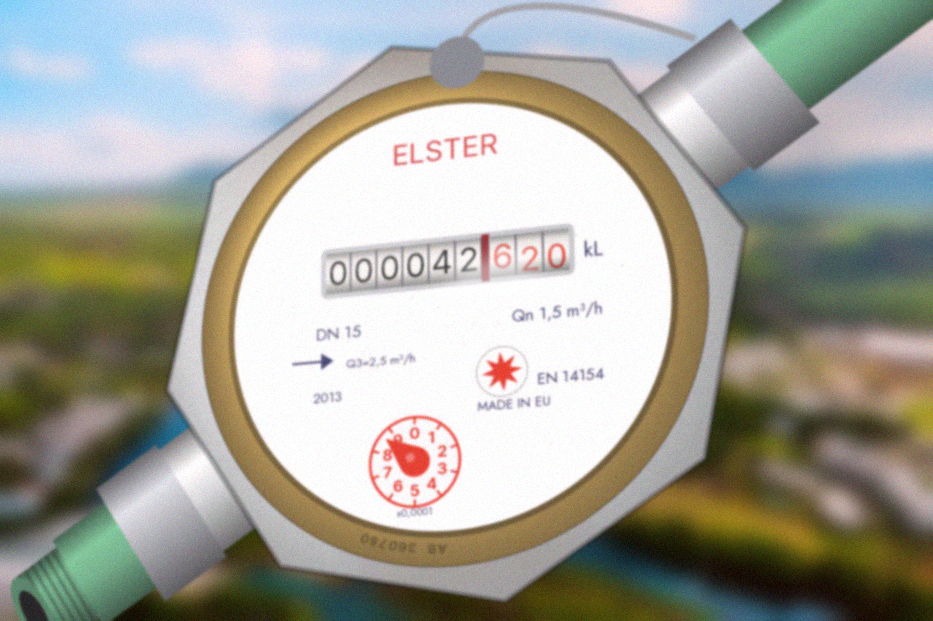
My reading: 42.6198 kL
